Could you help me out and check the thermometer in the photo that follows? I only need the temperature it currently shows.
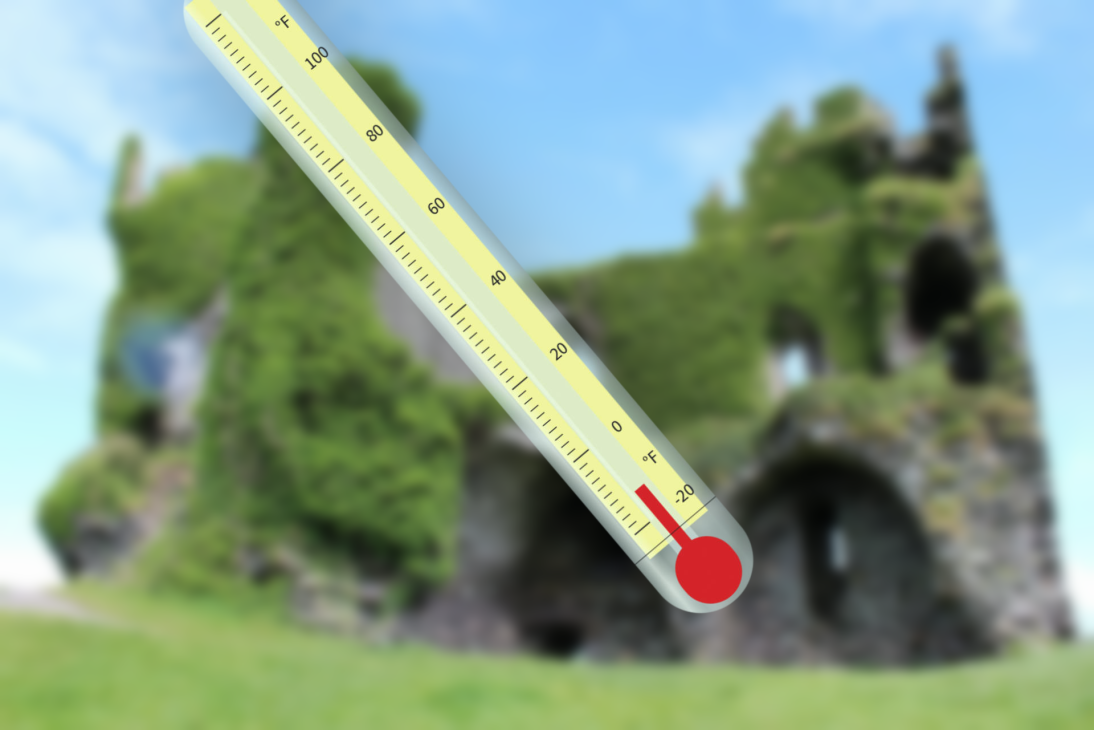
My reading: -13 °F
